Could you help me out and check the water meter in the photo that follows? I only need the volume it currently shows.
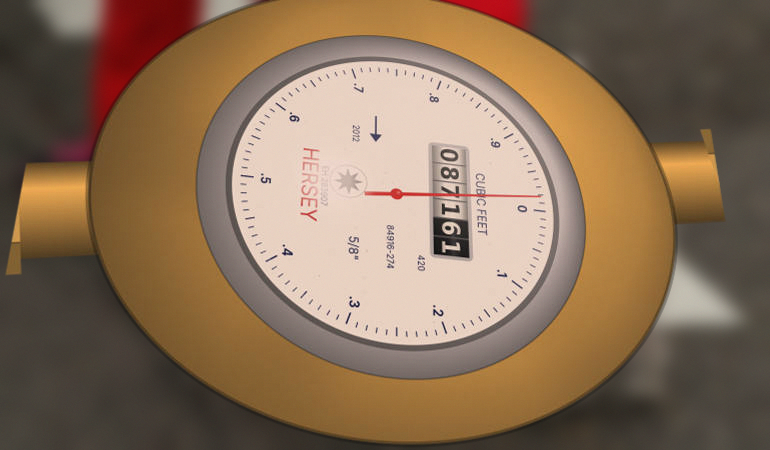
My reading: 87160.98 ft³
